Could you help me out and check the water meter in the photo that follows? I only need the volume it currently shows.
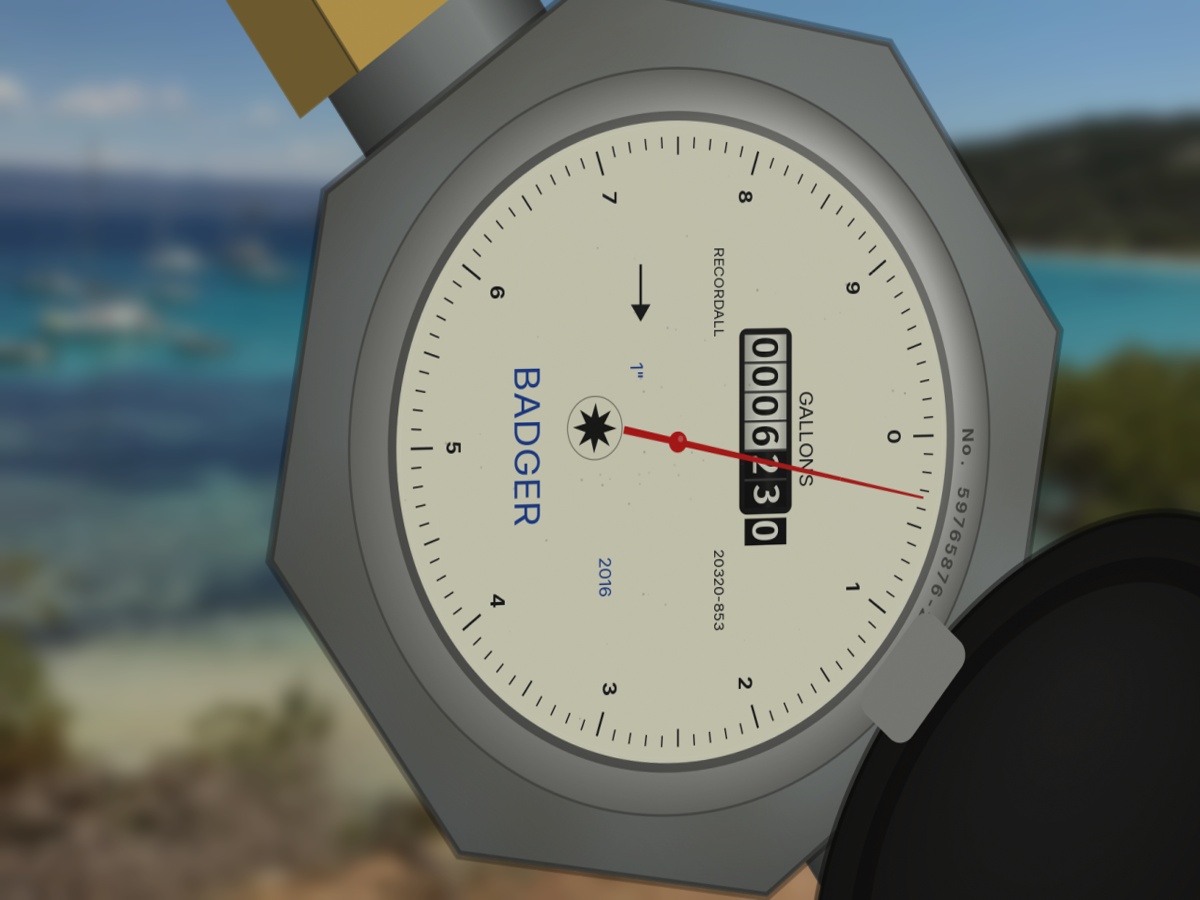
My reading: 6230.3 gal
